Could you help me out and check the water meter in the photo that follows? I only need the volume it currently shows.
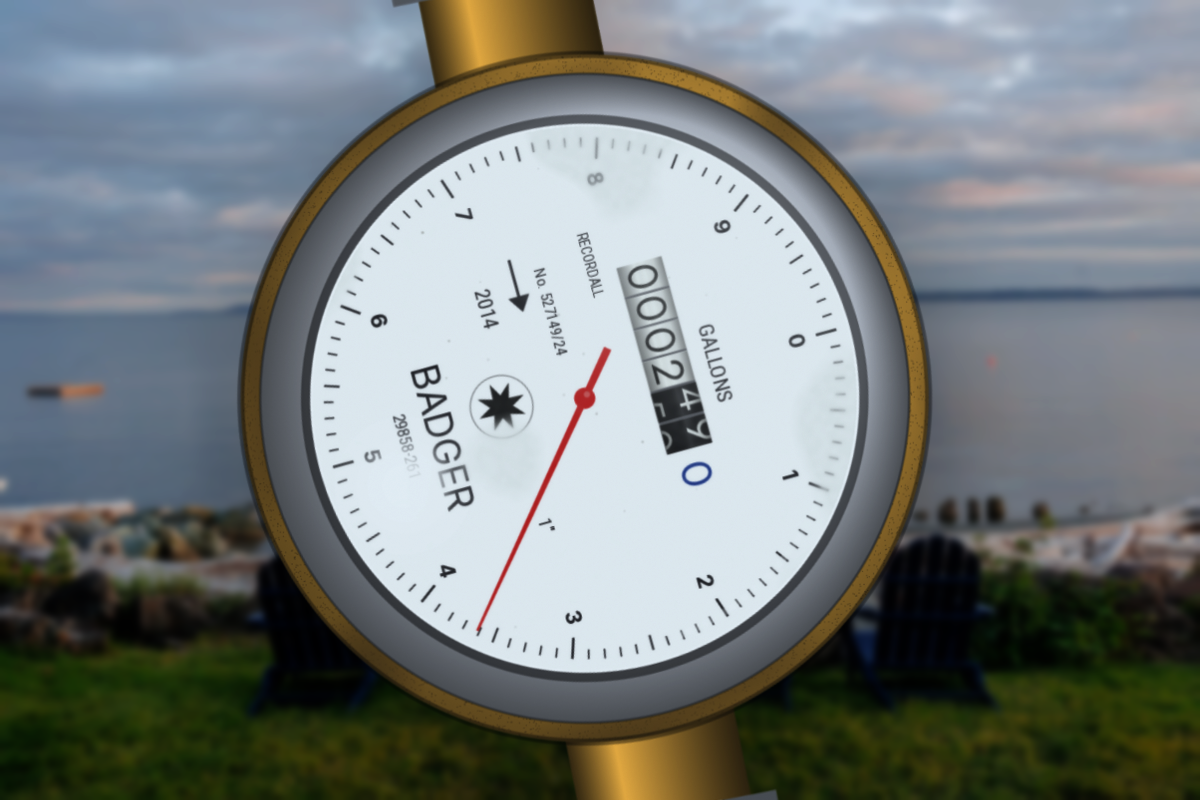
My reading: 2493.6 gal
